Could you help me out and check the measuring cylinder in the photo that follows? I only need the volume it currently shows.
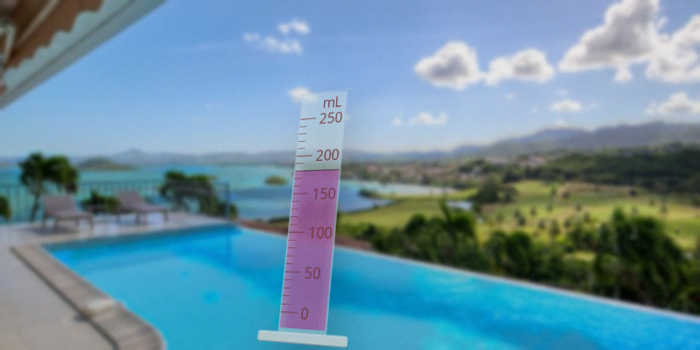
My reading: 180 mL
